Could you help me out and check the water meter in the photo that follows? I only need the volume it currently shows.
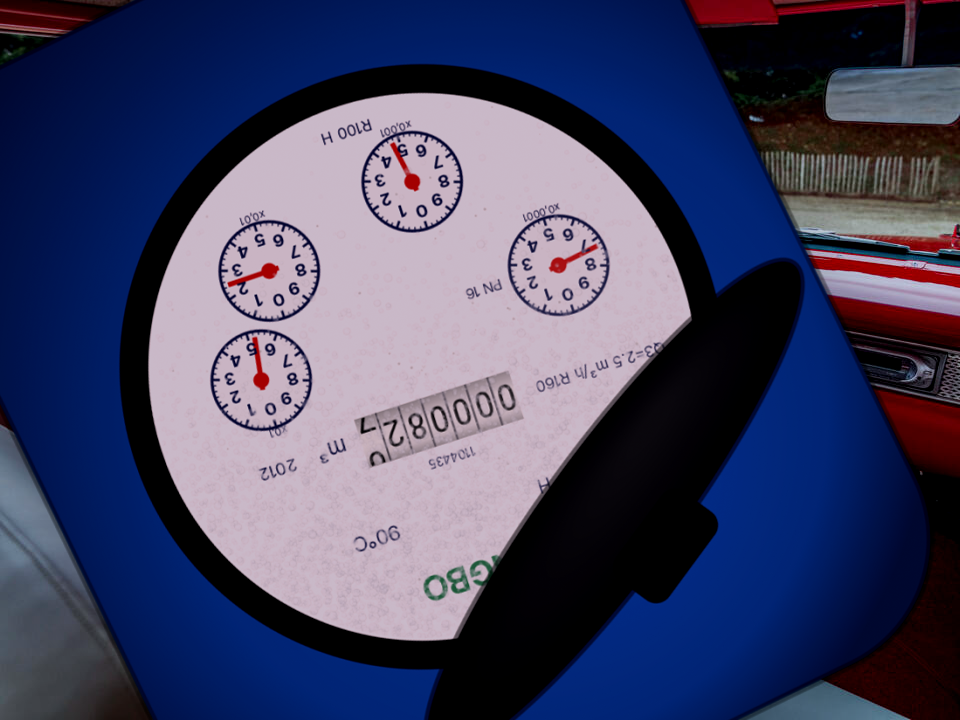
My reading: 826.5247 m³
